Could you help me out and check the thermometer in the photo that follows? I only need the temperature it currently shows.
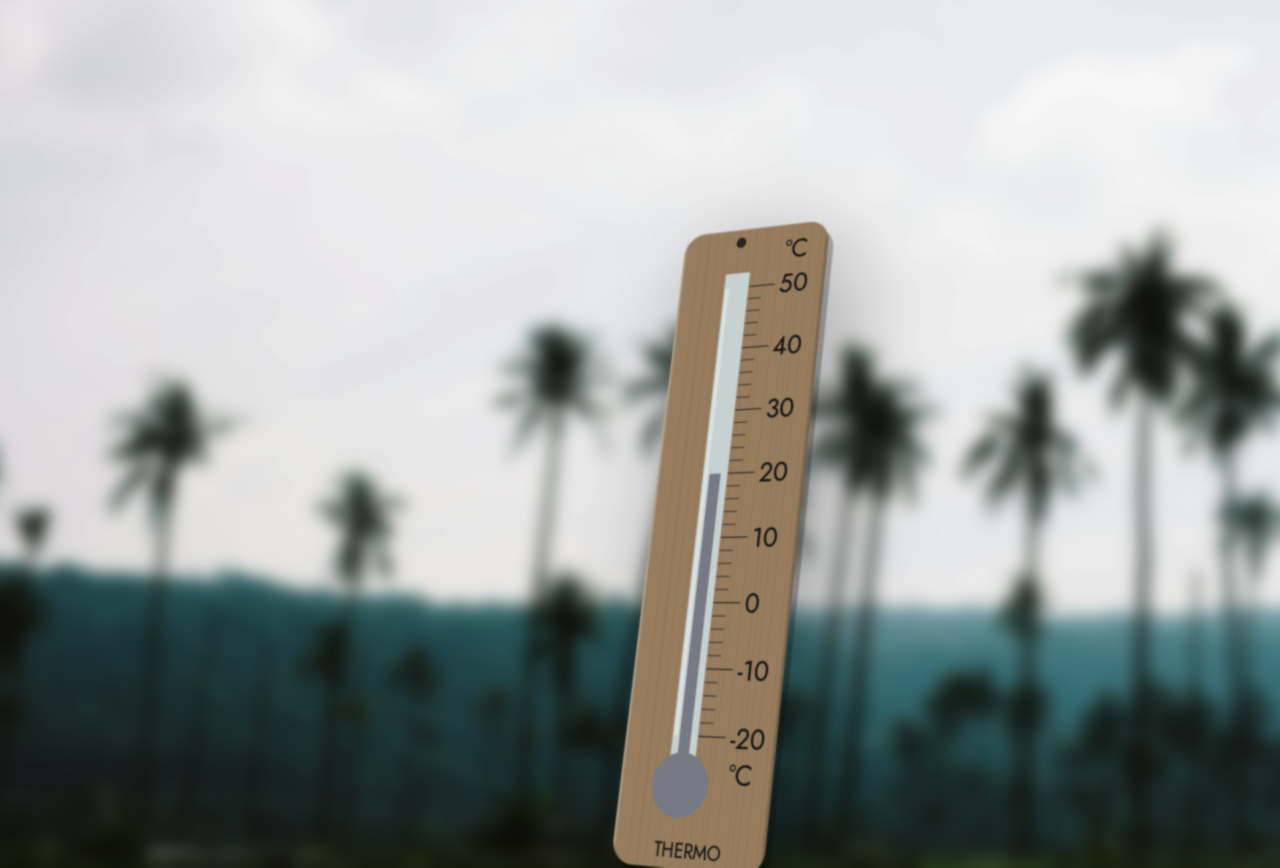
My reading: 20 °C
